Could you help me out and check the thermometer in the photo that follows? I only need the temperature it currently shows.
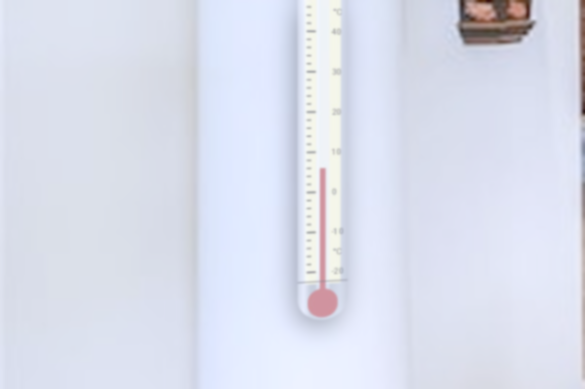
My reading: 6 °C
